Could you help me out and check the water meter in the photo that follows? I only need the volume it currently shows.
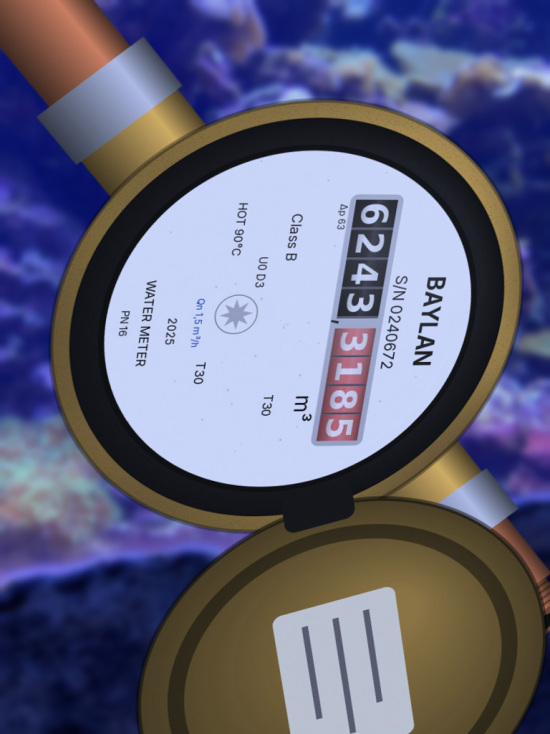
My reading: 6243.3185 m³
